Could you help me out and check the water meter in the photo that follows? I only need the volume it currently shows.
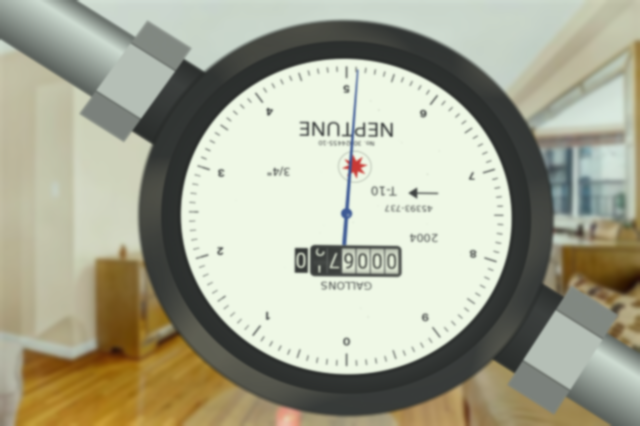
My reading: 6715.1 gal
